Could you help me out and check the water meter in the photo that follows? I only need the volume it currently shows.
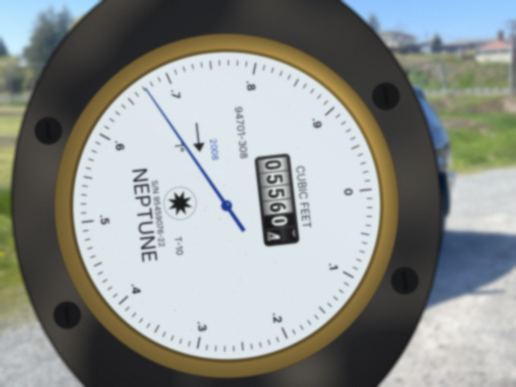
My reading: 55603.67 ft³
